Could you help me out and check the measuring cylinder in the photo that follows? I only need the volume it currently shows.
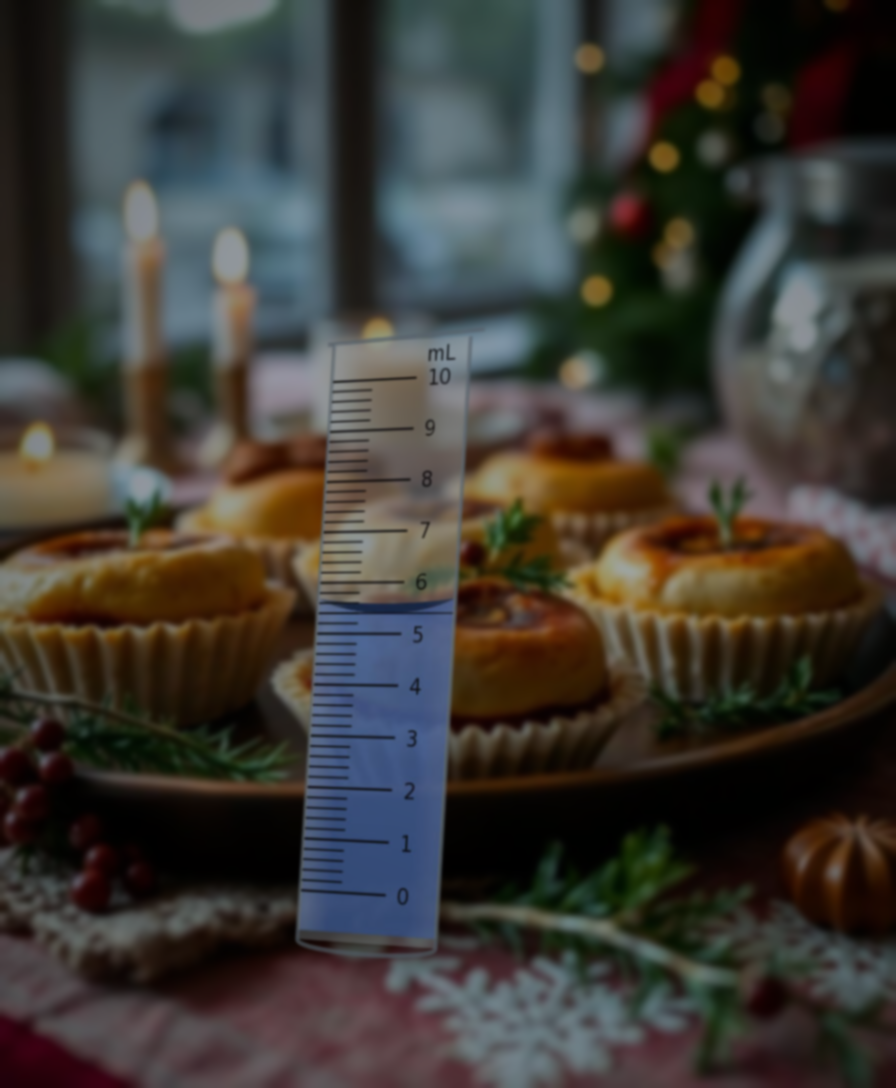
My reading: 5.4 mL
